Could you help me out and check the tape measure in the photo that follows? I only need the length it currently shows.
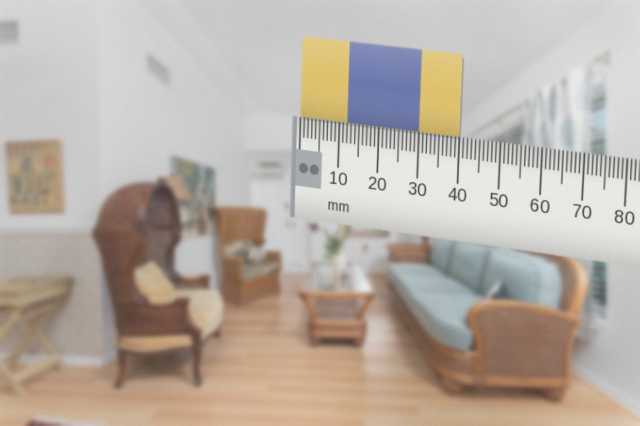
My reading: 40 mm
